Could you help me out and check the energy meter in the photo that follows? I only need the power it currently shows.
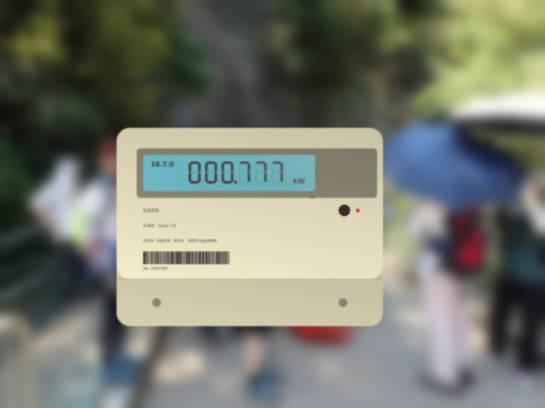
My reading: 0.777 kW
